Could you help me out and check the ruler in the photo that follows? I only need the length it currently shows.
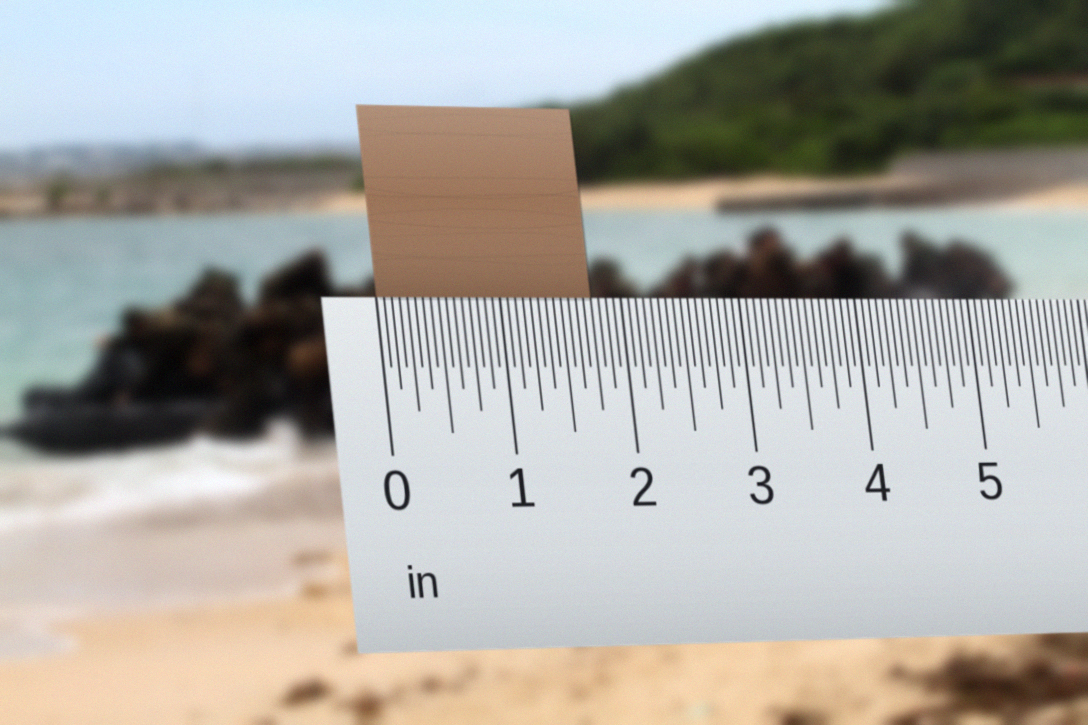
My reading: 1.75 in
